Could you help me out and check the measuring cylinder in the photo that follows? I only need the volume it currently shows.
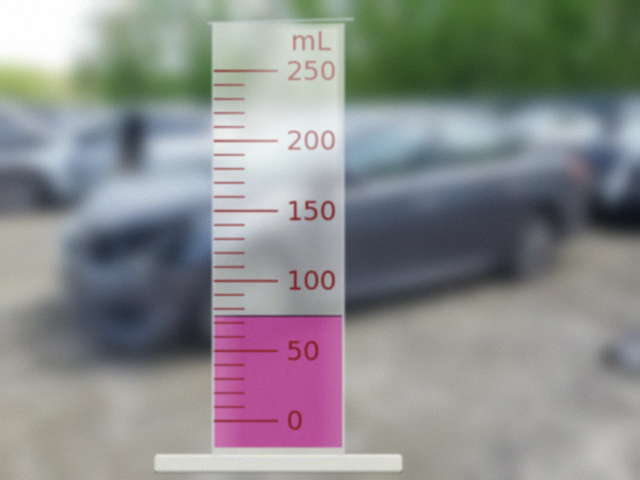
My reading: 75 mL
